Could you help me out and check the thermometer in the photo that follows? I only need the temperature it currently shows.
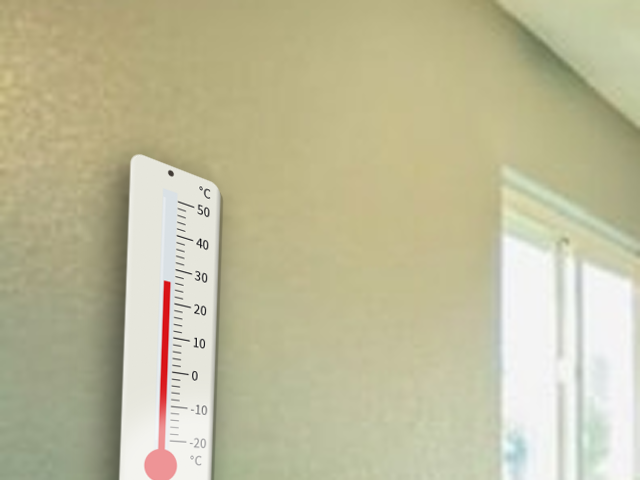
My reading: 26 °C
